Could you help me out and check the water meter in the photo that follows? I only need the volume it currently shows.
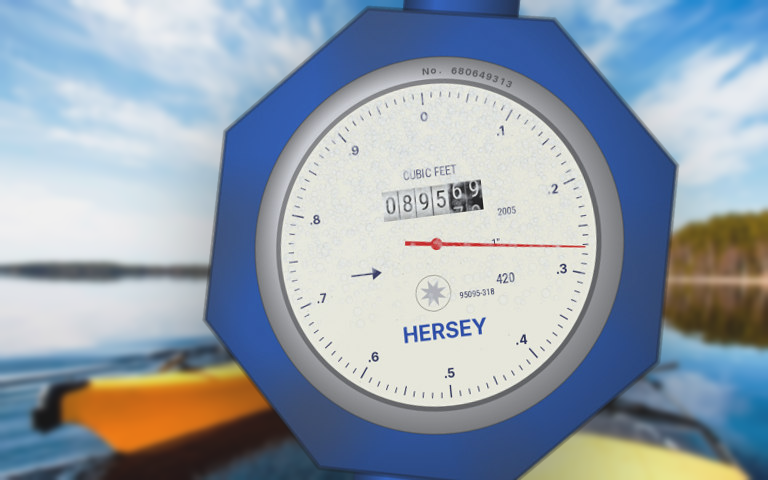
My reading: 89569.27 ft³
